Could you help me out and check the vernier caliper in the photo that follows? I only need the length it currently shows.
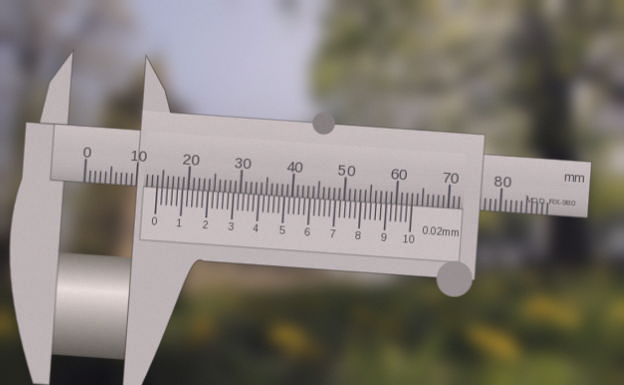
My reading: 14.0 mm
